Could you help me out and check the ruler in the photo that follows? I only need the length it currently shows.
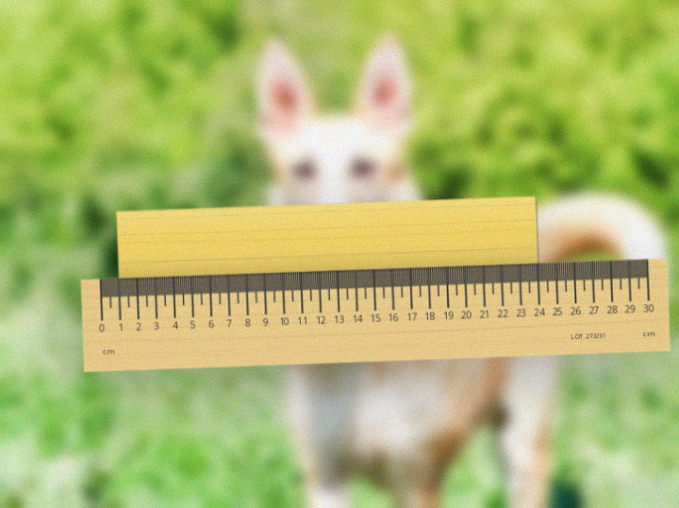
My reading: 23 cm
